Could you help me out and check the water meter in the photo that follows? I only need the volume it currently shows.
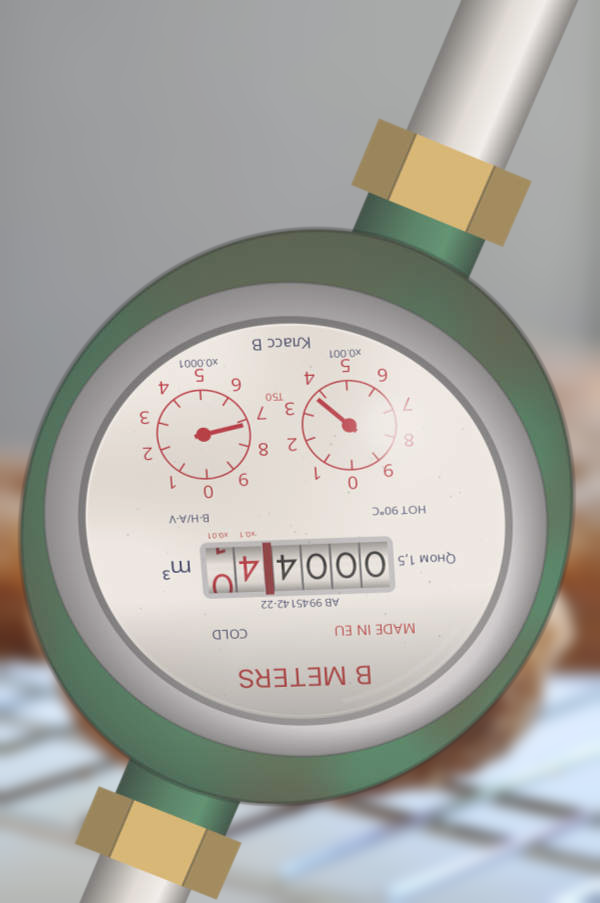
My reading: 4.4037 m³
